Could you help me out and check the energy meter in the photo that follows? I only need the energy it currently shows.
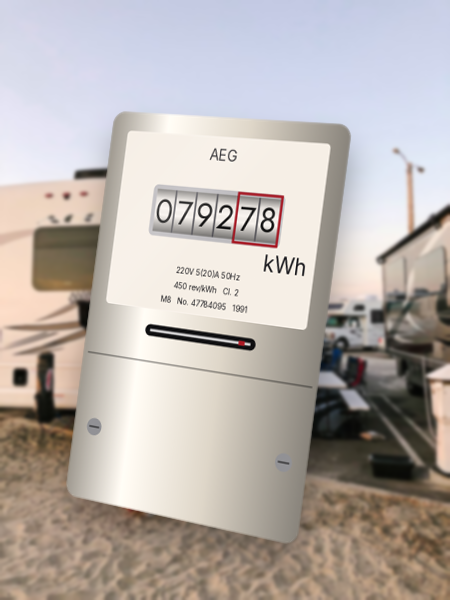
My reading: 792.78 kWh
